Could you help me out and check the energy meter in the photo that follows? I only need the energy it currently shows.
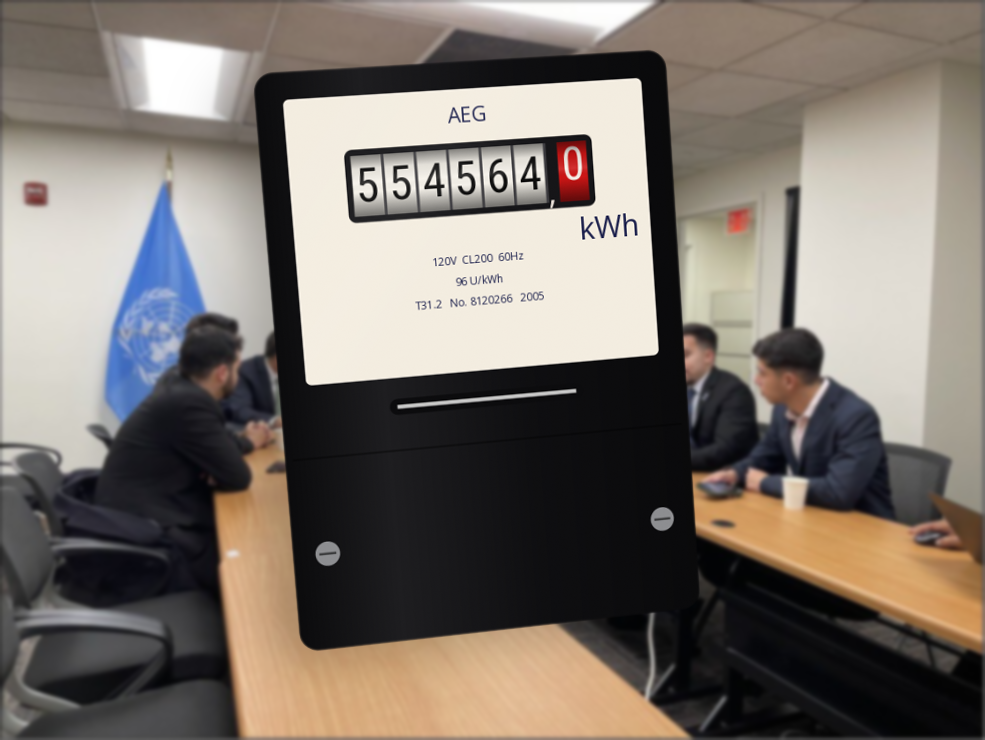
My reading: 554564.0 kWh
